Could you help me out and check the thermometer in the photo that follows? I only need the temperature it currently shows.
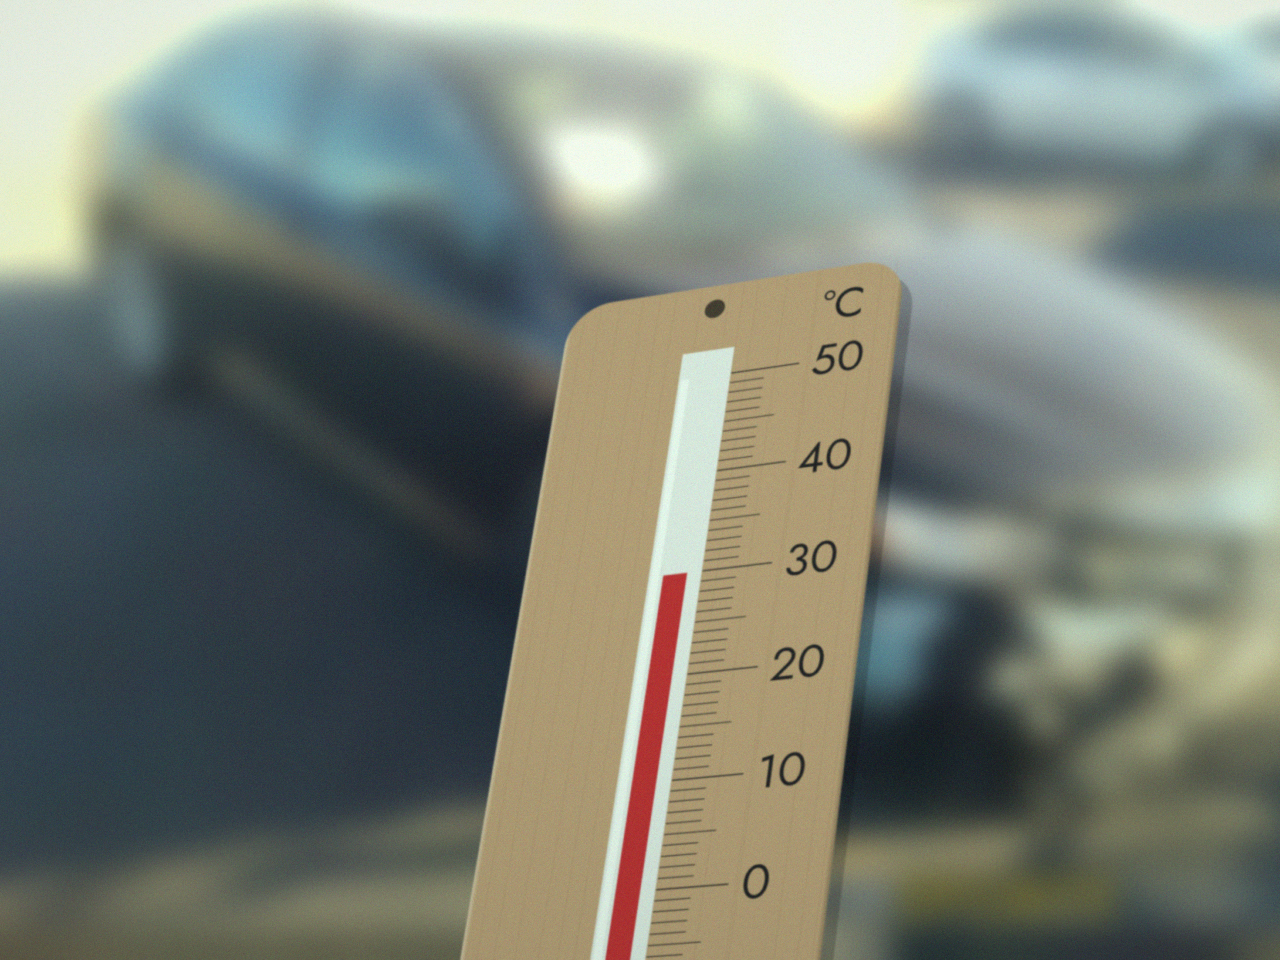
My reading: 30 °C
